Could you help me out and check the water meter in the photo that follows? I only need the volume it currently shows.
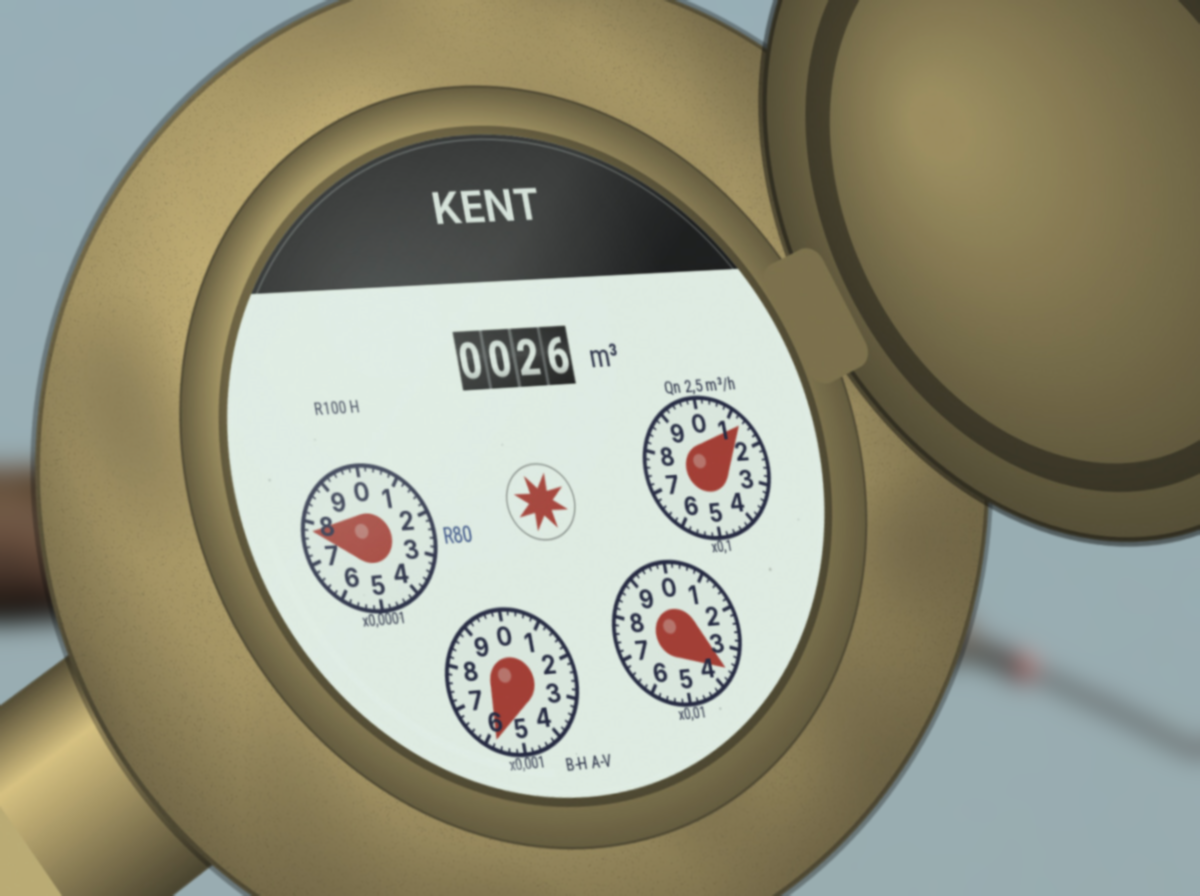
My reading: 26.1357 m³
